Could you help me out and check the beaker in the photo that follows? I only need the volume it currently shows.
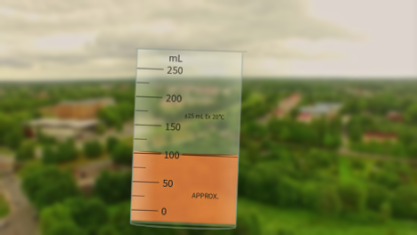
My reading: 100 mL
